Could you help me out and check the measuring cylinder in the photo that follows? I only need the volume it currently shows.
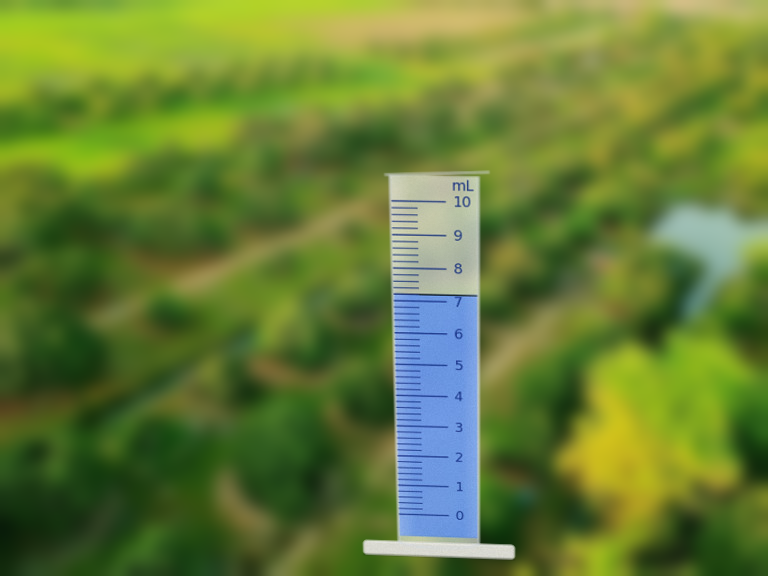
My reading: 7.2 mL
